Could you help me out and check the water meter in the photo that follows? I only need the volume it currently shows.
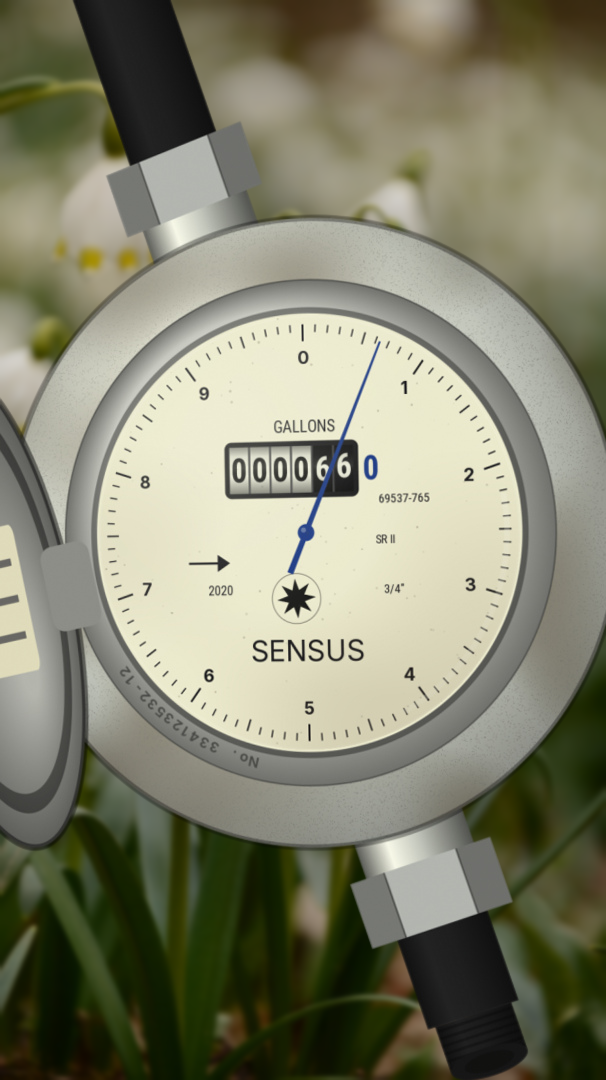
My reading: 660.6 gal
